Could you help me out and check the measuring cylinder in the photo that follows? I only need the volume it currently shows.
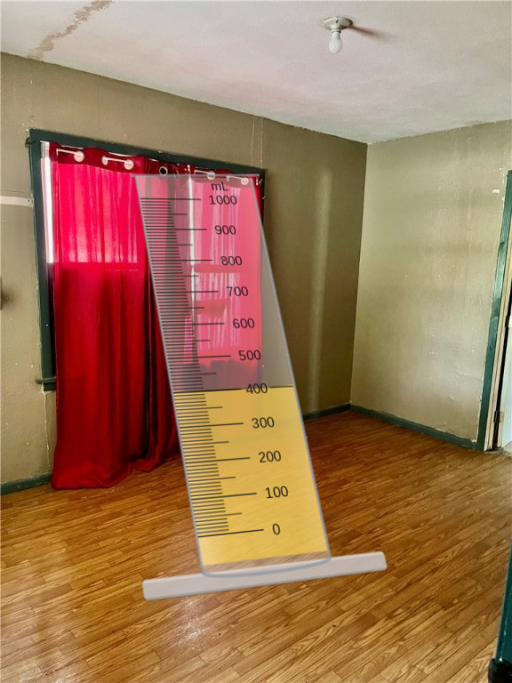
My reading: 400 mL
